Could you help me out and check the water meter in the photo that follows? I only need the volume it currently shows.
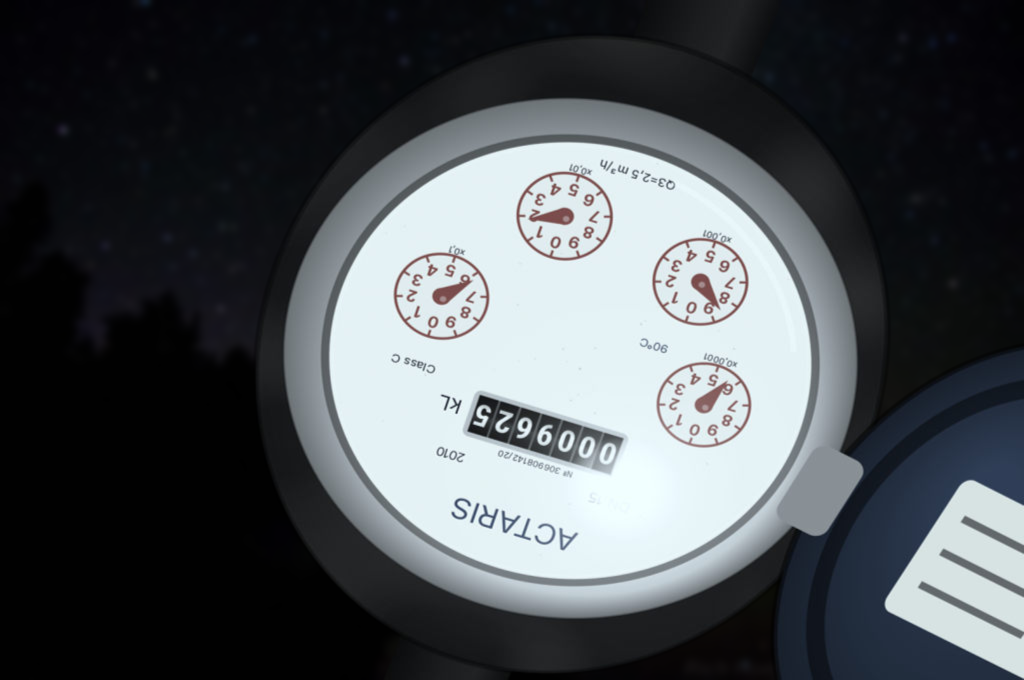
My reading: 9625.6185 kL
